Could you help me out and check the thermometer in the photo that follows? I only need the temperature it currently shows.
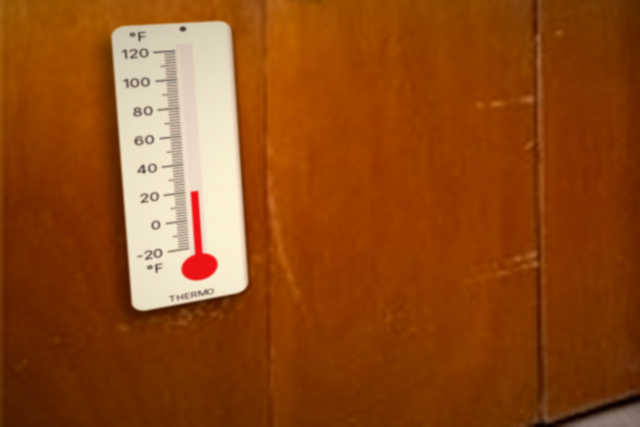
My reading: 20 °F
